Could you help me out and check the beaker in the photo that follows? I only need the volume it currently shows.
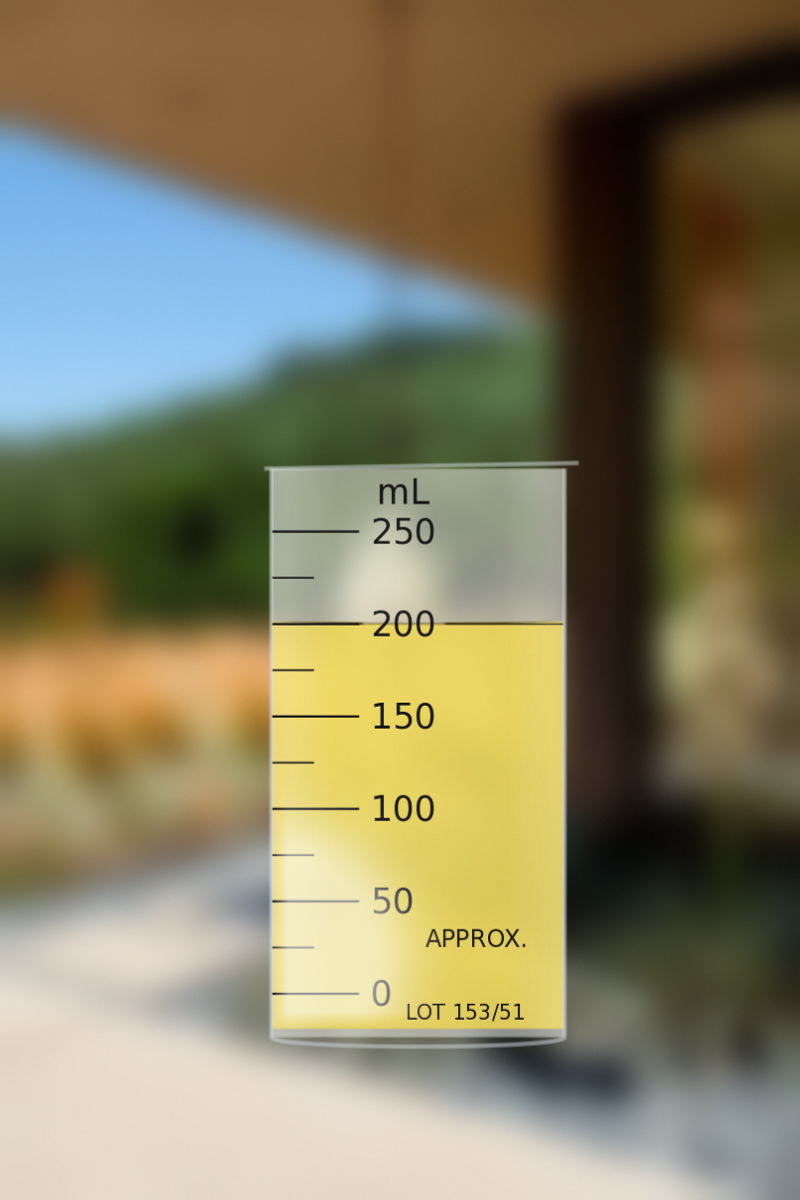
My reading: 200 mL
